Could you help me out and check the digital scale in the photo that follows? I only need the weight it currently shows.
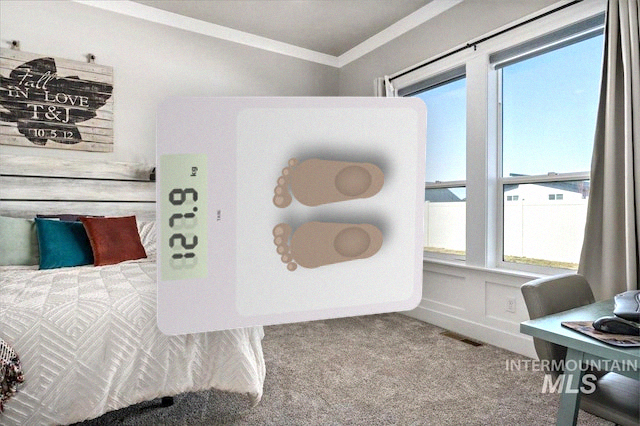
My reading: 127.9 kg
